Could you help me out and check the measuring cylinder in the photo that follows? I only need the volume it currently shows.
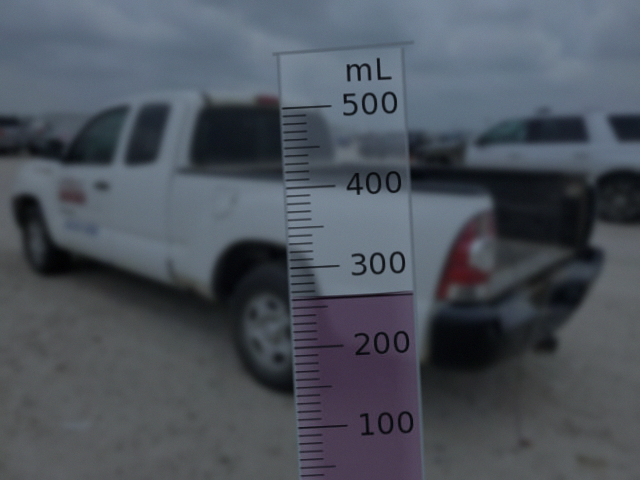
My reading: 260 mL
